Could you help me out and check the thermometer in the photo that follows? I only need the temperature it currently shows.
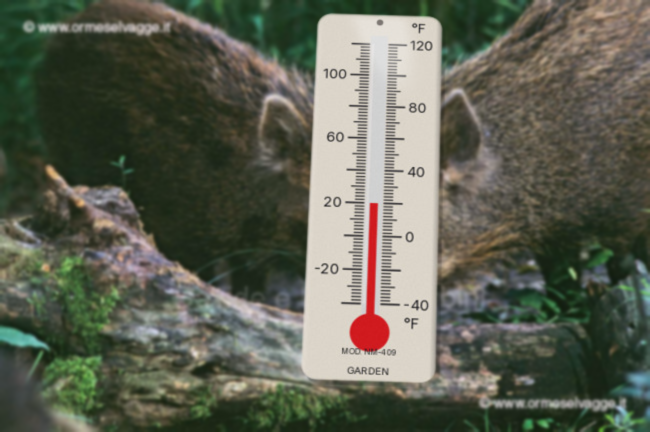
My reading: 20 °F
